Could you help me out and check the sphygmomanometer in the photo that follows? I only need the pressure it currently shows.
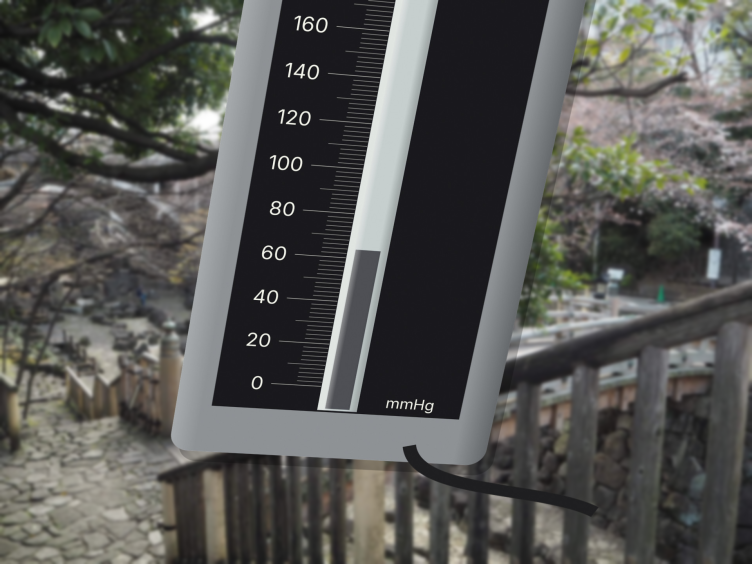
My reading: 64 mmHg
